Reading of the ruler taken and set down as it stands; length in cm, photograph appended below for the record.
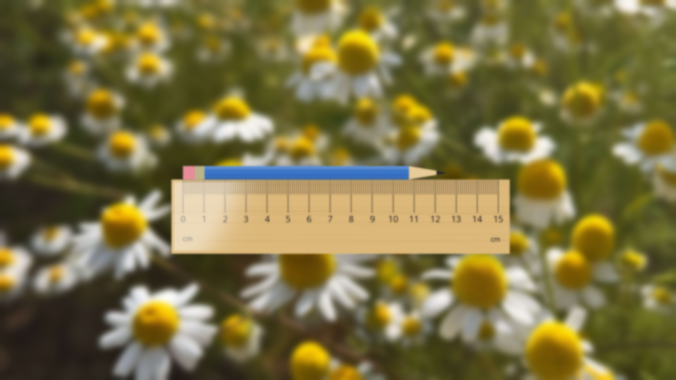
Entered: 12.5 cm
